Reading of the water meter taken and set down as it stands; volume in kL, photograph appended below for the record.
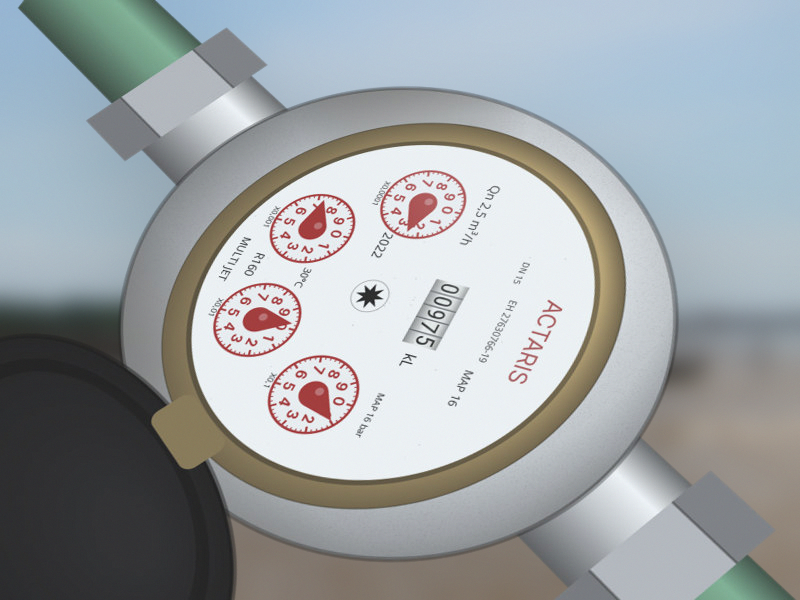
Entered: 975.0972 kL
